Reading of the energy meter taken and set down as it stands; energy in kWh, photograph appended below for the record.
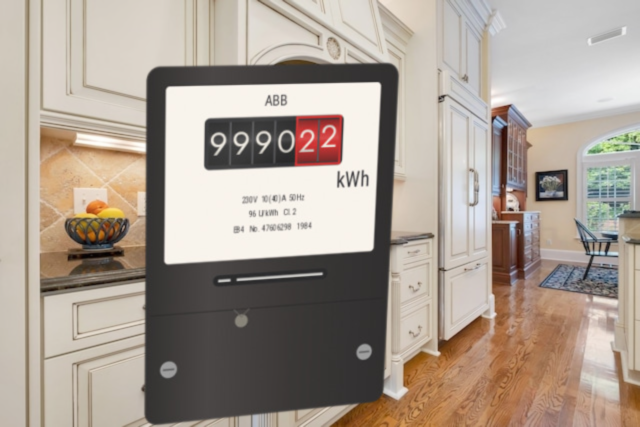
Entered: 9990.22 kWh
